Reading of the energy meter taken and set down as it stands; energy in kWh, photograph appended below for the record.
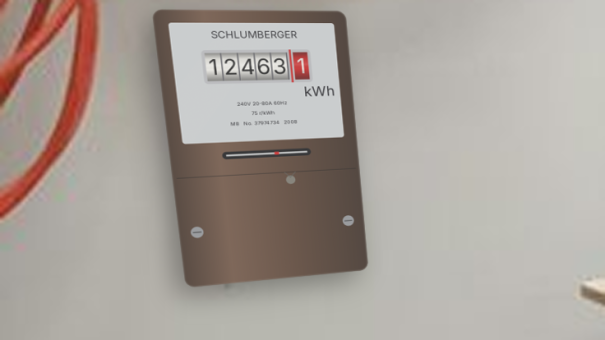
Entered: 12463.1 kWh
